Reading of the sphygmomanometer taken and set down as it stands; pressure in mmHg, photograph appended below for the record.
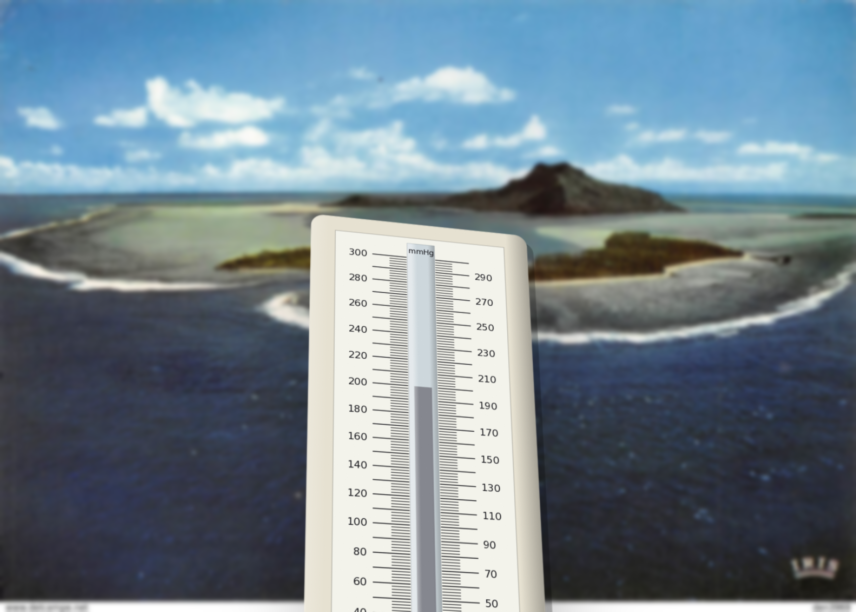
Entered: 200 mmHg
